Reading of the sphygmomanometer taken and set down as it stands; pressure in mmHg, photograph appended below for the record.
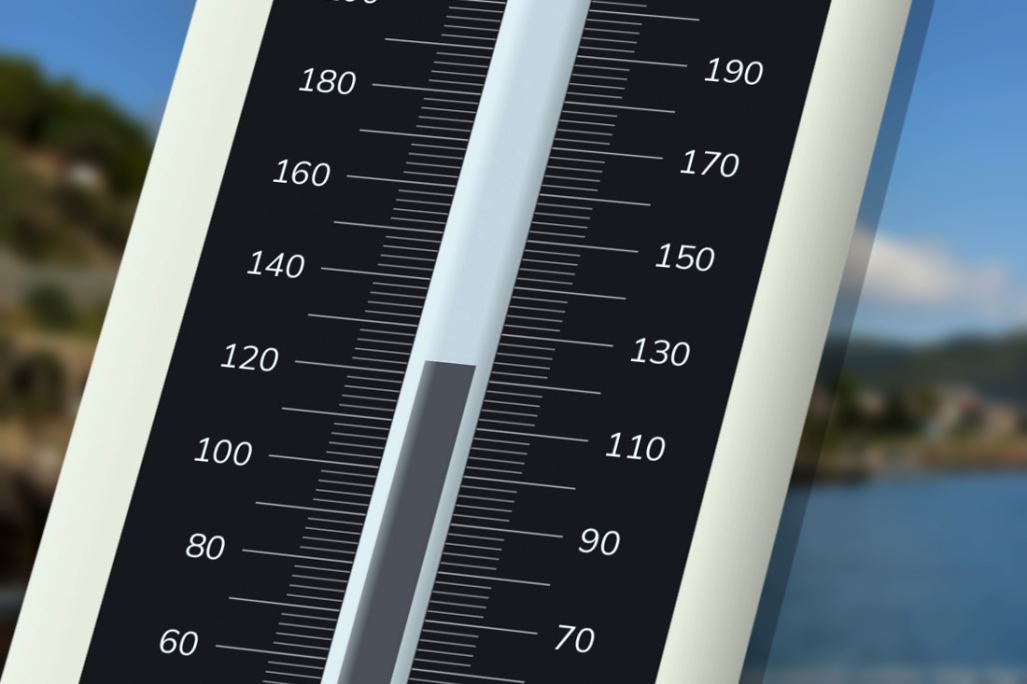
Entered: 123 mmHg
